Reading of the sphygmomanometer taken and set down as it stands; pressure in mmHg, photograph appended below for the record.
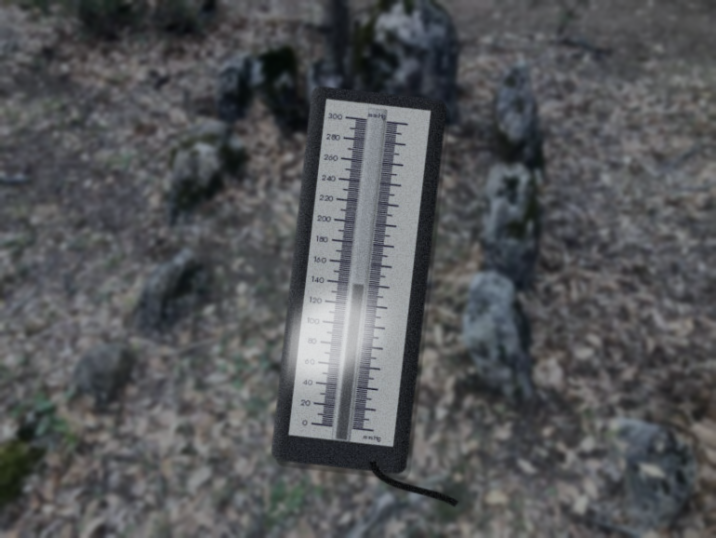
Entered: 140 mmHg
